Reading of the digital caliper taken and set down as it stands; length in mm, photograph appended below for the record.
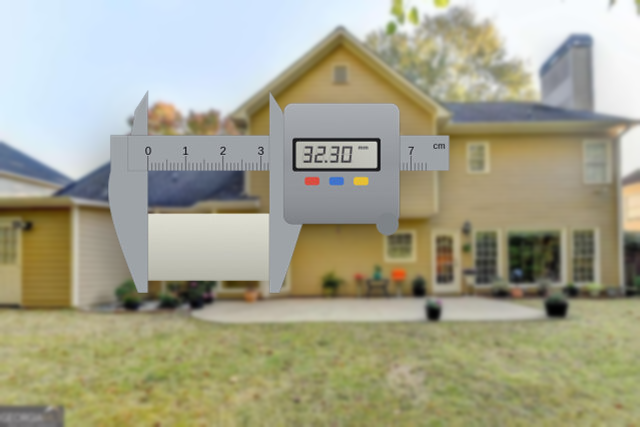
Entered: 32.30 mm
